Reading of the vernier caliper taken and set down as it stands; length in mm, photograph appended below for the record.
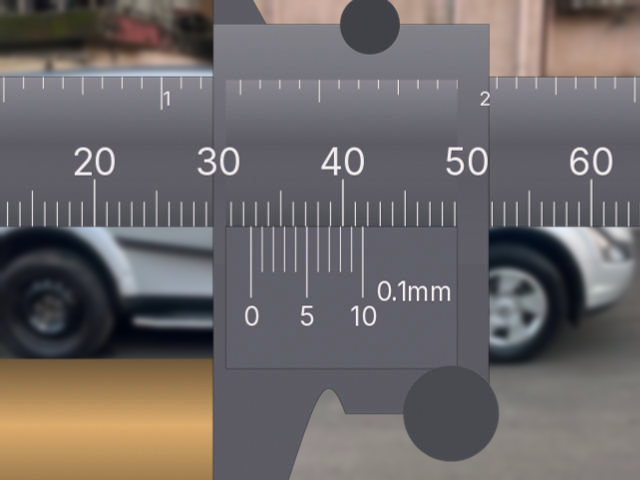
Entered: 32.6 mm
